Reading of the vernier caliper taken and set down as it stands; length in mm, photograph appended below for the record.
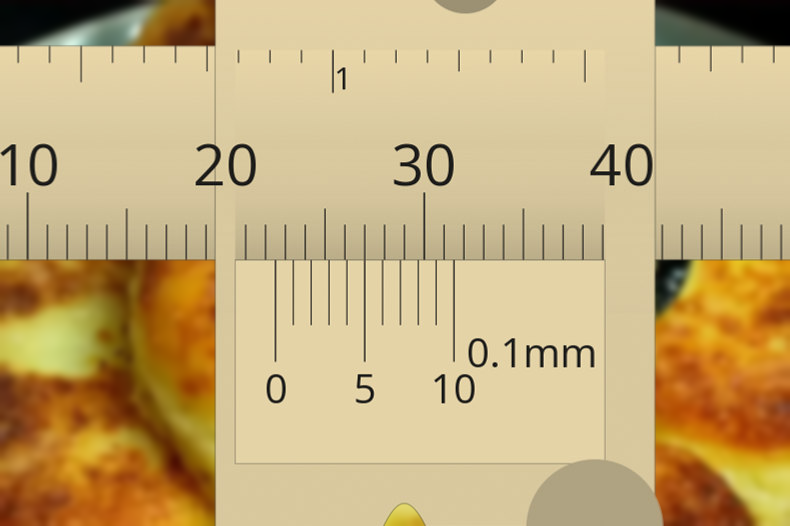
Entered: 22.5 mm
